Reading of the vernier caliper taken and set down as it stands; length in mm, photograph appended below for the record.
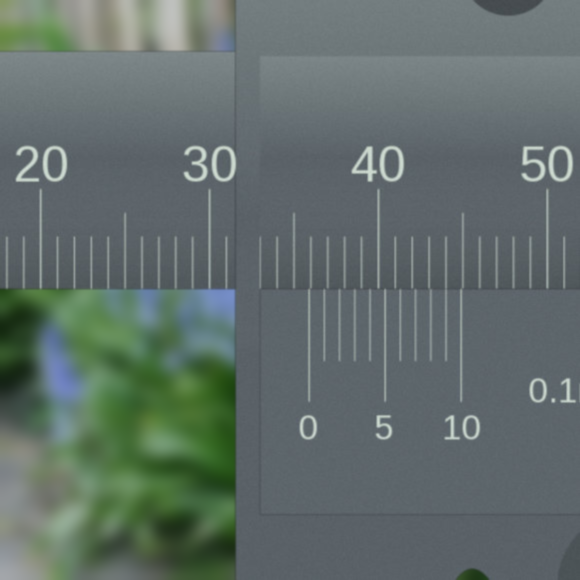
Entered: 35.9 mm
